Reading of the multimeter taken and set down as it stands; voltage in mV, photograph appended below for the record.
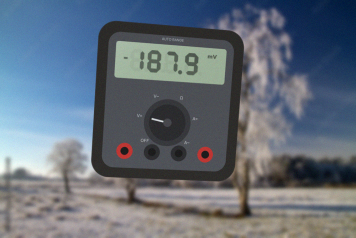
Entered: -187.9 mV
